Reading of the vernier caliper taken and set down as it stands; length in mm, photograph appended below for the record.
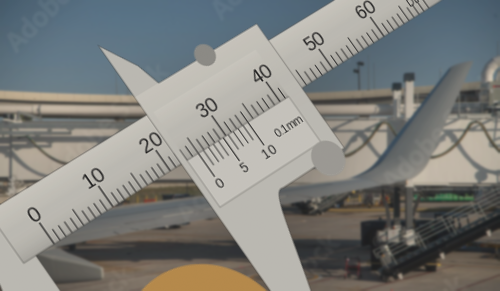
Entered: 25.0 mm
